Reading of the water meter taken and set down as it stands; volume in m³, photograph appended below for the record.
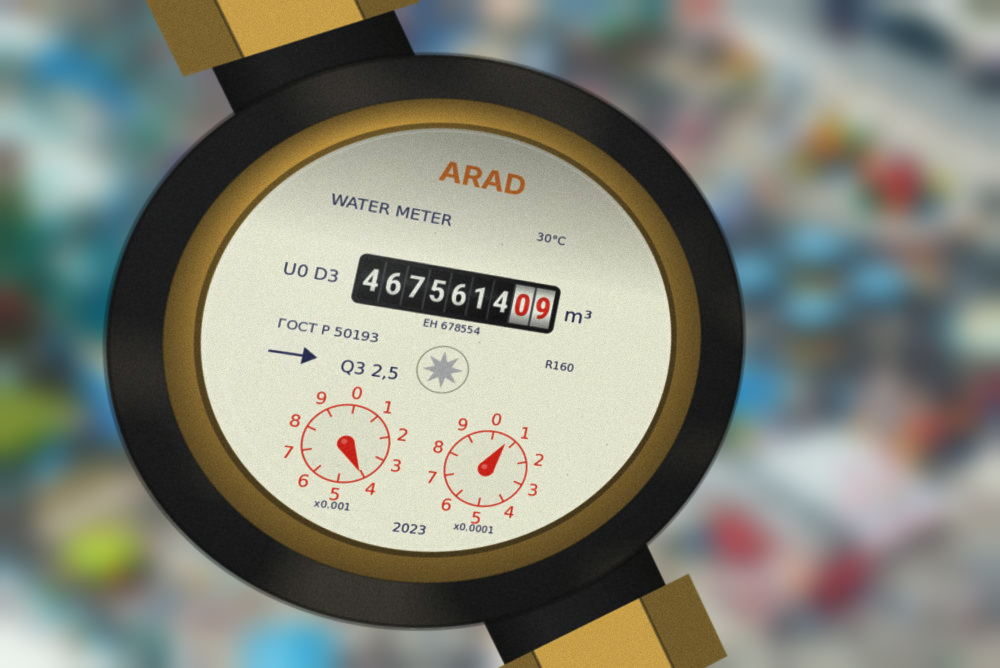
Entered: 4675614.0940 m³
